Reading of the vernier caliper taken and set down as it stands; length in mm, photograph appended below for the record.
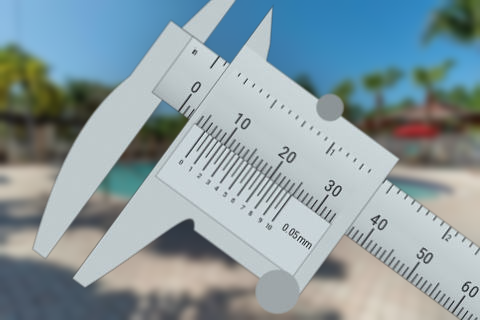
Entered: 5.8 mm
